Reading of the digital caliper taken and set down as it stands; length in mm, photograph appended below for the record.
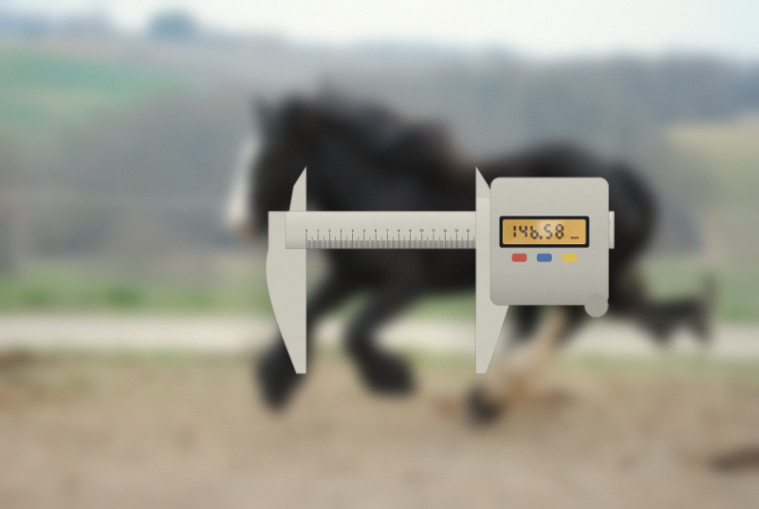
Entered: 146.58 mm
